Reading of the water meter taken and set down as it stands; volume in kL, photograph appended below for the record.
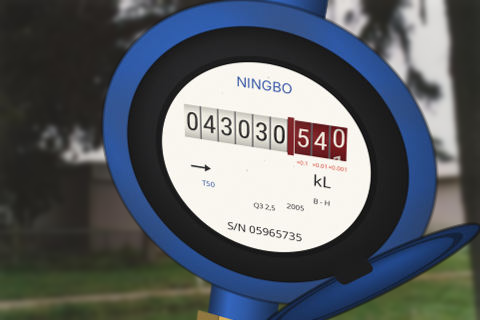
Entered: 43030.540 kL
